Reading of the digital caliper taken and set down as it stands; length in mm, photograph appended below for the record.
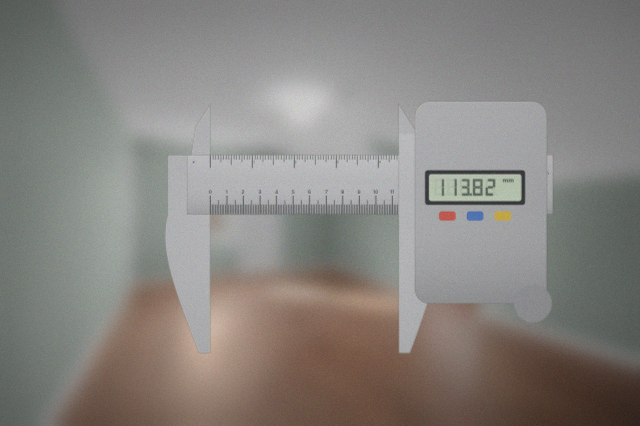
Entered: 113.82 mm
